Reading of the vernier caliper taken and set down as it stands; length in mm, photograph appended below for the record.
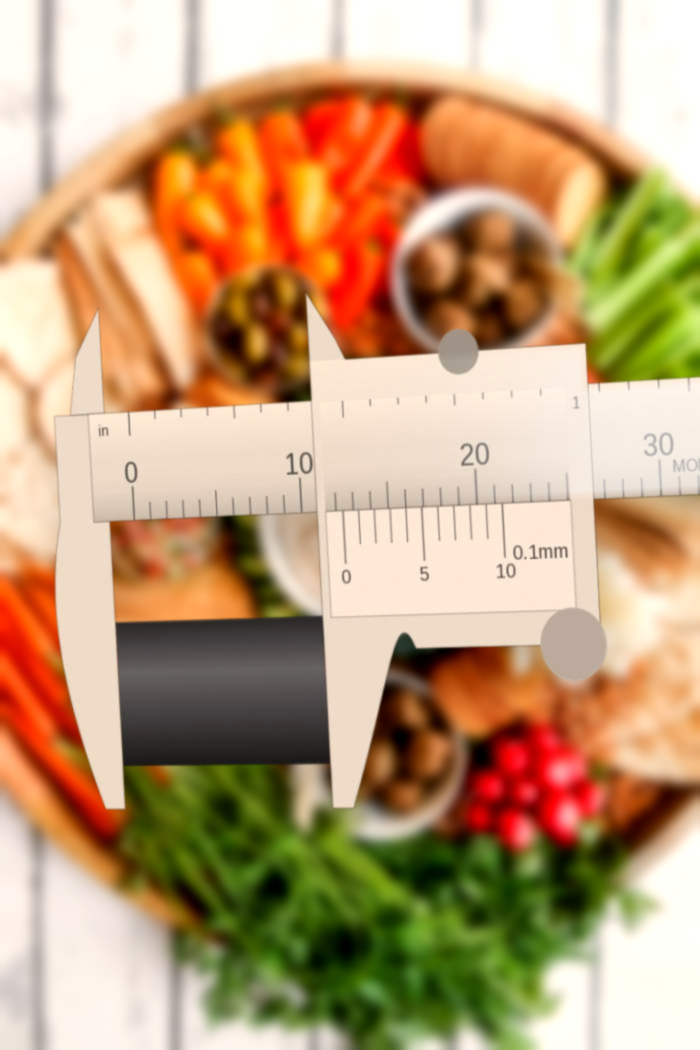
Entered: 12.4 mm
